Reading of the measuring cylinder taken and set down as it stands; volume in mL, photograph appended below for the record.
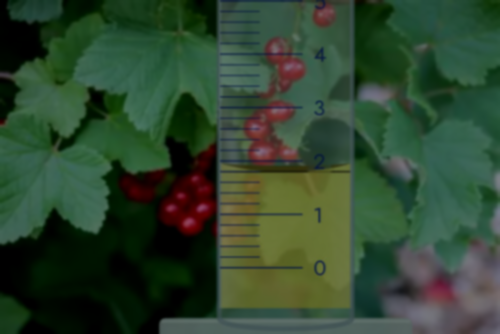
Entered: 1.8 mL
